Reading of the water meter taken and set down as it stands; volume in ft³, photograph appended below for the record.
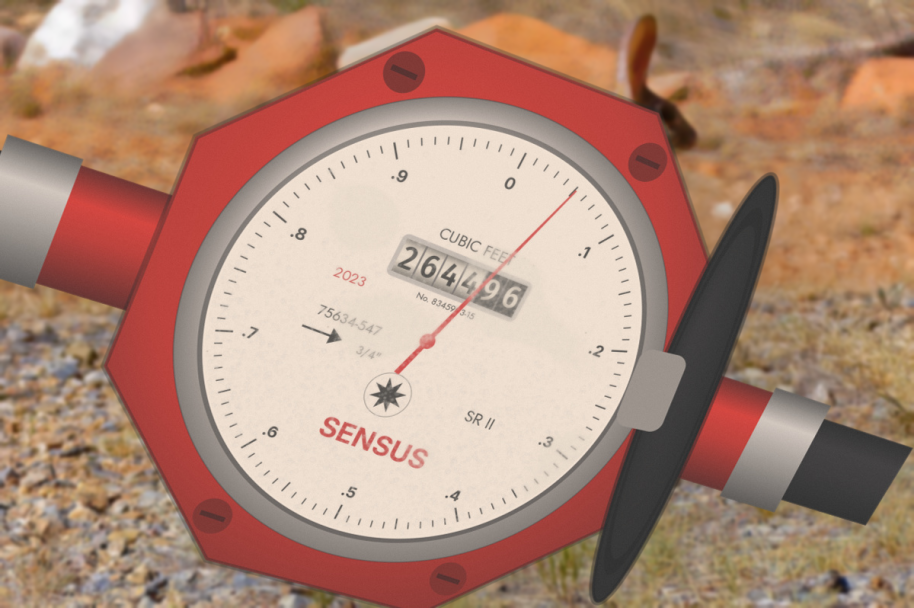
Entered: 264496.05 ft³
